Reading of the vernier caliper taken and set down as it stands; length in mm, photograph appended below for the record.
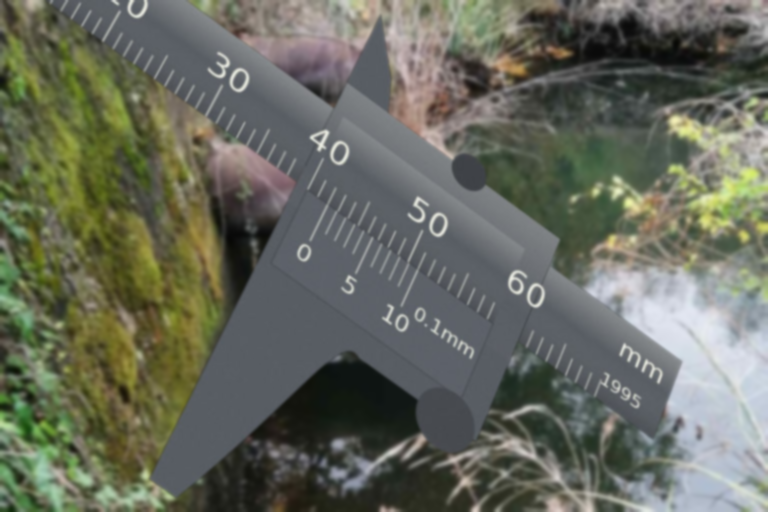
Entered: 42.0 mm
